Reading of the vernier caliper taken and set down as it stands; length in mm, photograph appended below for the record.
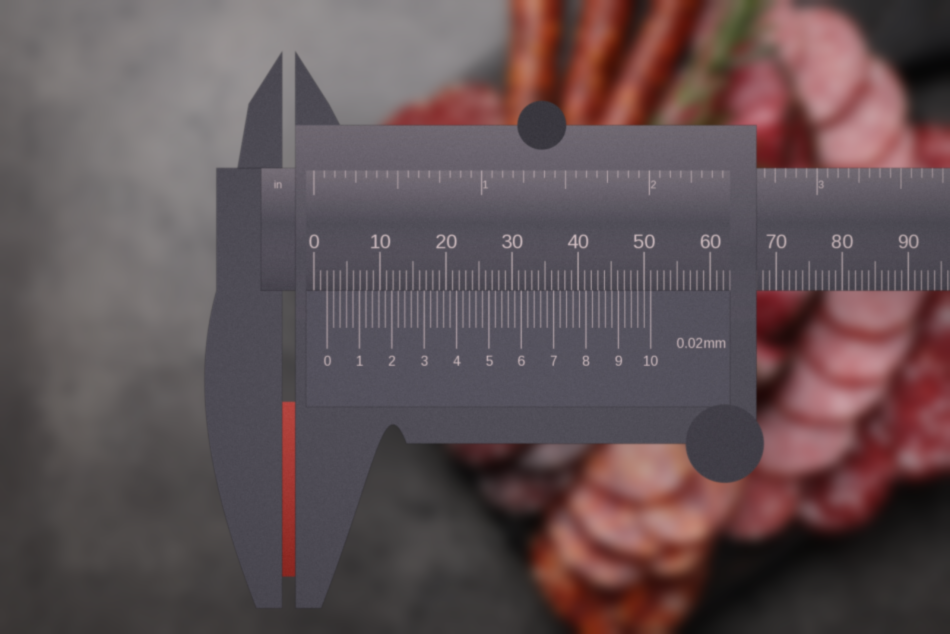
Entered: 2.0 mm
